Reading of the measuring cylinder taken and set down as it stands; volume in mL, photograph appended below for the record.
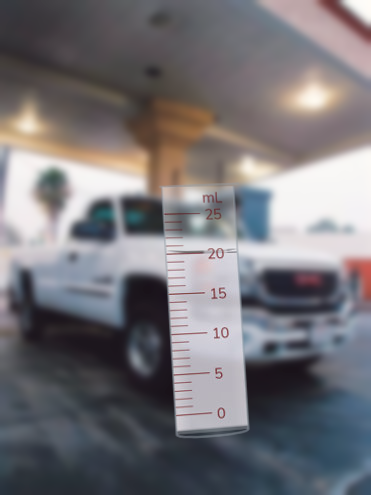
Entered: 20 mL
